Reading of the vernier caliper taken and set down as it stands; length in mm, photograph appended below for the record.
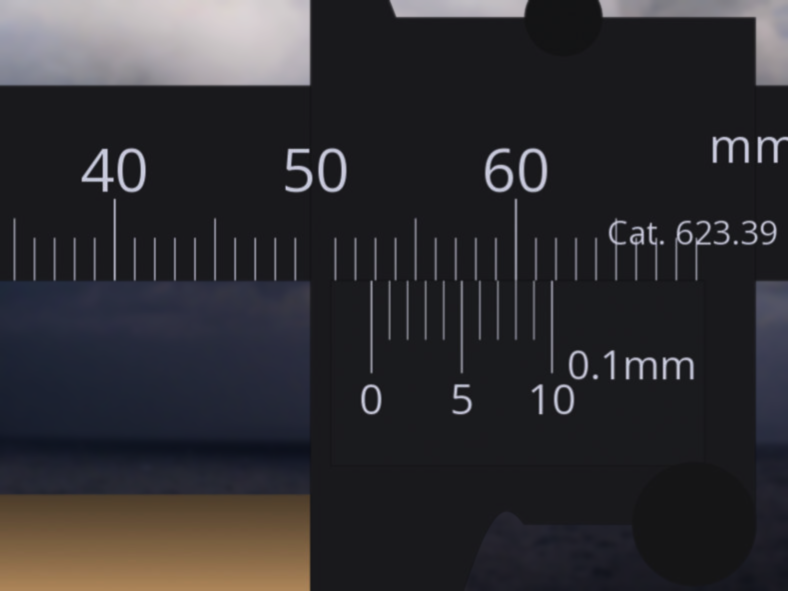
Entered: 52.8 mm
